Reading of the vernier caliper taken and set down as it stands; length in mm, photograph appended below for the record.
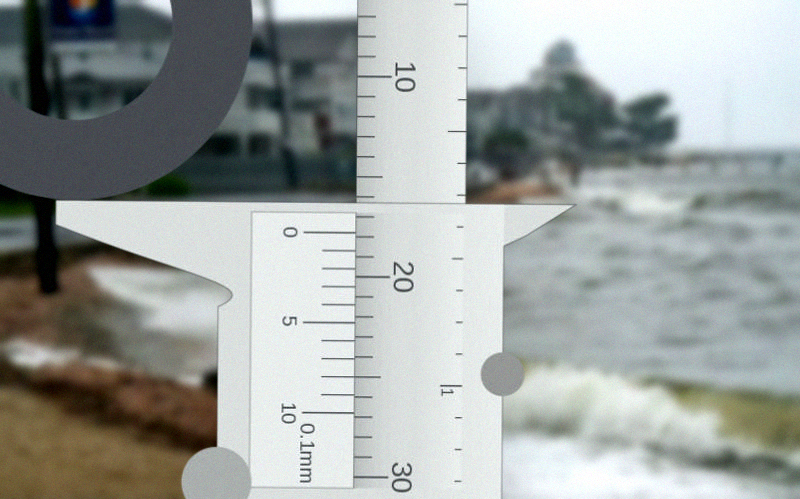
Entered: 17.8 mm
